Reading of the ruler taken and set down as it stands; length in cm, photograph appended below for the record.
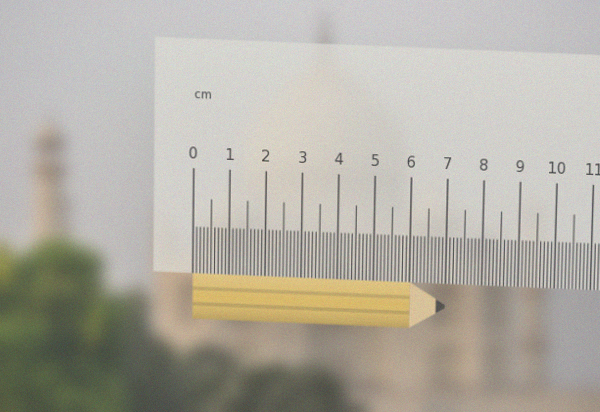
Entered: 7 cm
